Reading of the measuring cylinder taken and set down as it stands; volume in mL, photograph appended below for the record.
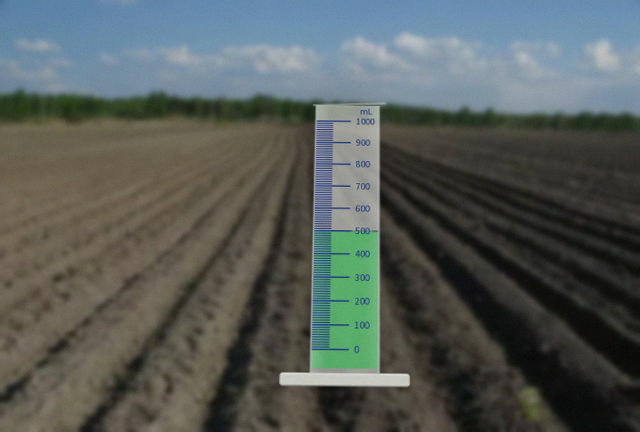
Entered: 500 mL
